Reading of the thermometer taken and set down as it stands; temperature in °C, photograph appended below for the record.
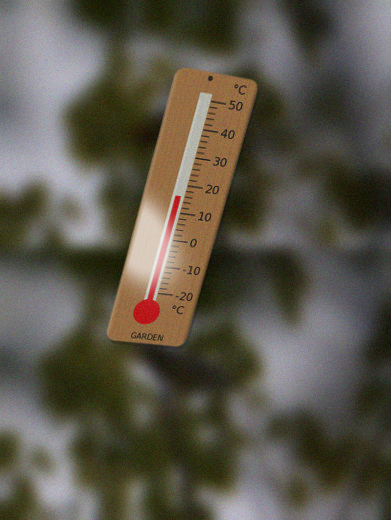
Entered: 16 °C
